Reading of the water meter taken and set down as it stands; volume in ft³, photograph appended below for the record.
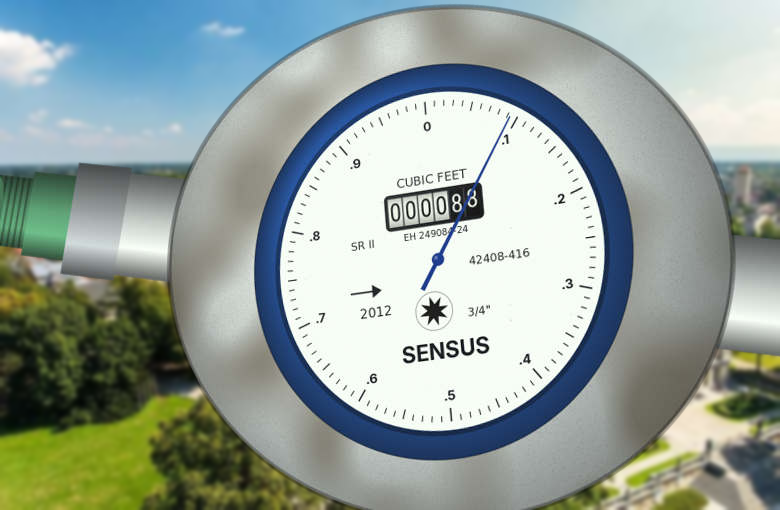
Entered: 88.09 ft³
